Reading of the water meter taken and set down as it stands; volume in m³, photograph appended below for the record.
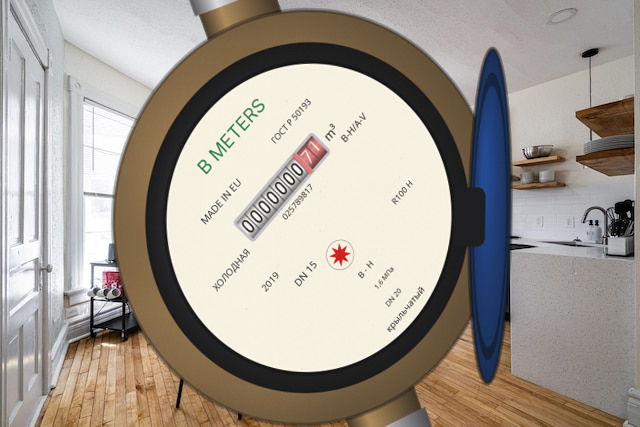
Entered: 0.71 m³
